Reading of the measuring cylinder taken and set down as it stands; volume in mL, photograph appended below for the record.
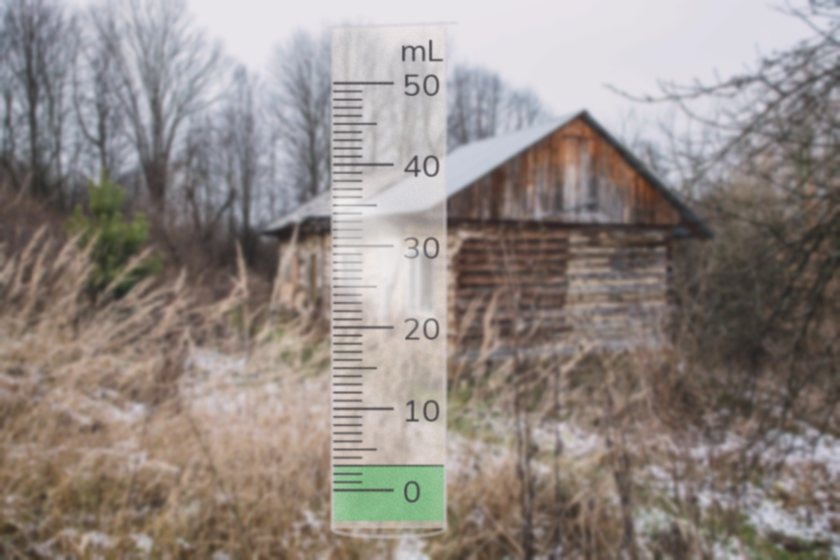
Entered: 3 mL
